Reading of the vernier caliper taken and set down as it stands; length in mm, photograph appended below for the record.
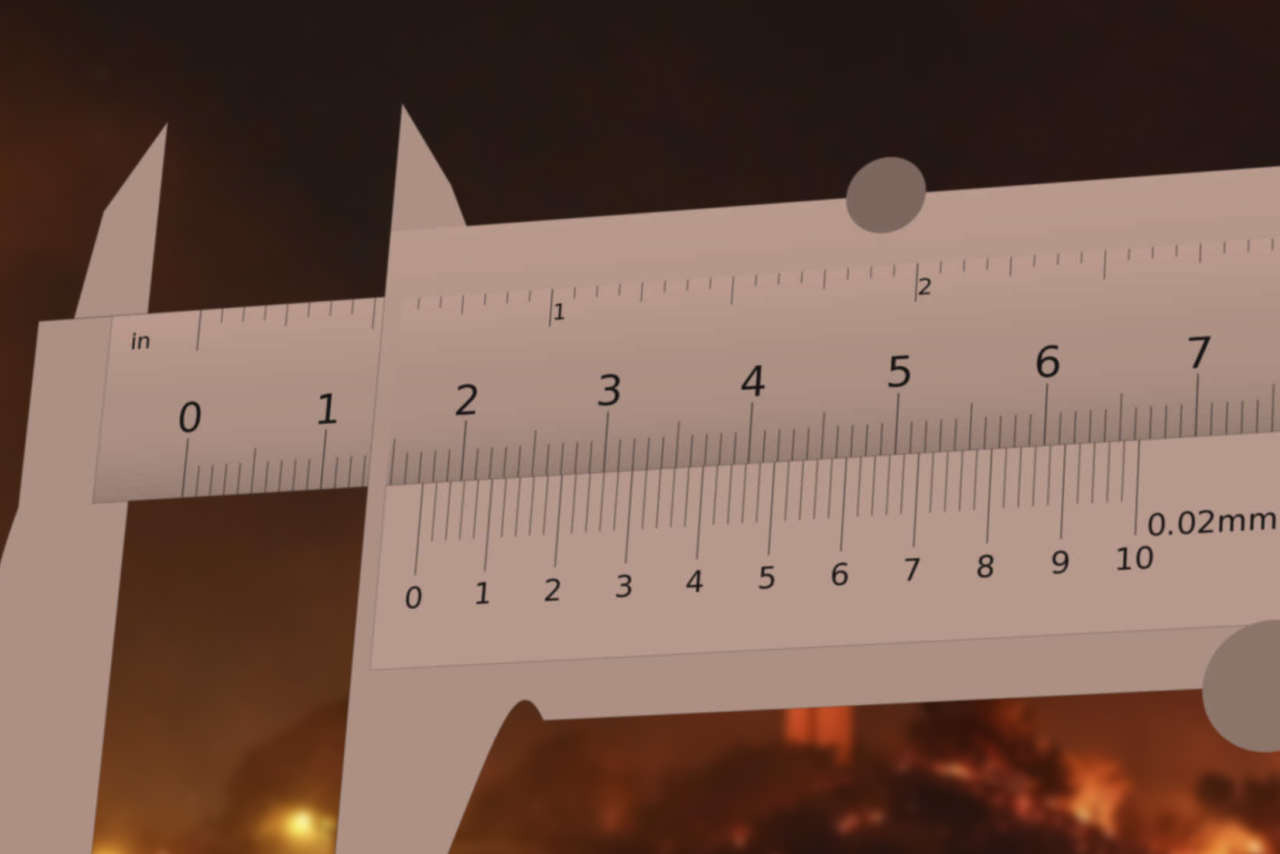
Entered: 17.3 mm
